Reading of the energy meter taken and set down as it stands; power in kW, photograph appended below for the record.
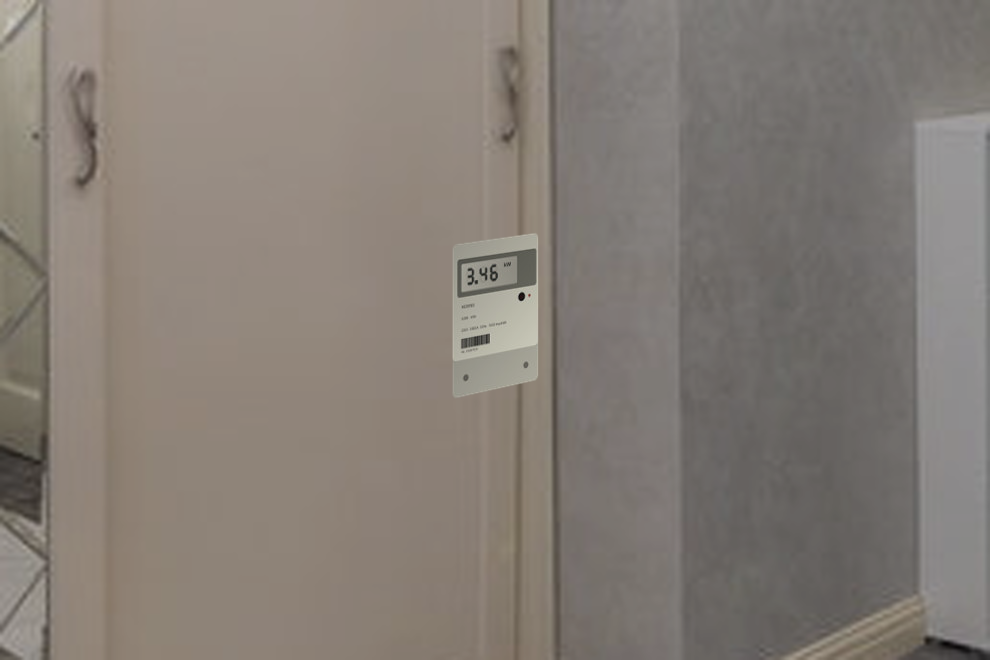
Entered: 3.46 kW
